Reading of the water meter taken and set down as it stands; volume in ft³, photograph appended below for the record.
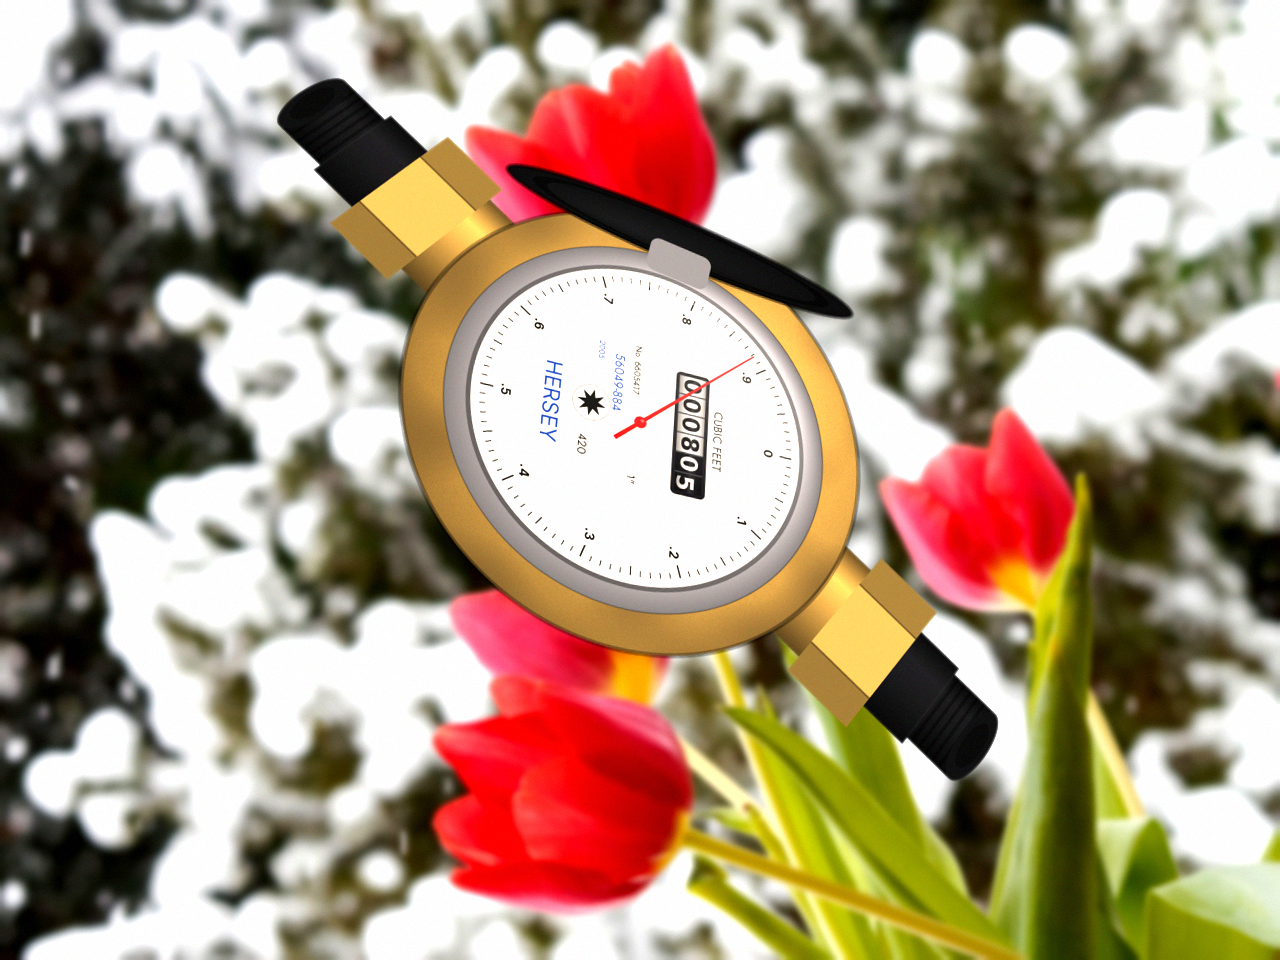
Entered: 804.88 ft³
